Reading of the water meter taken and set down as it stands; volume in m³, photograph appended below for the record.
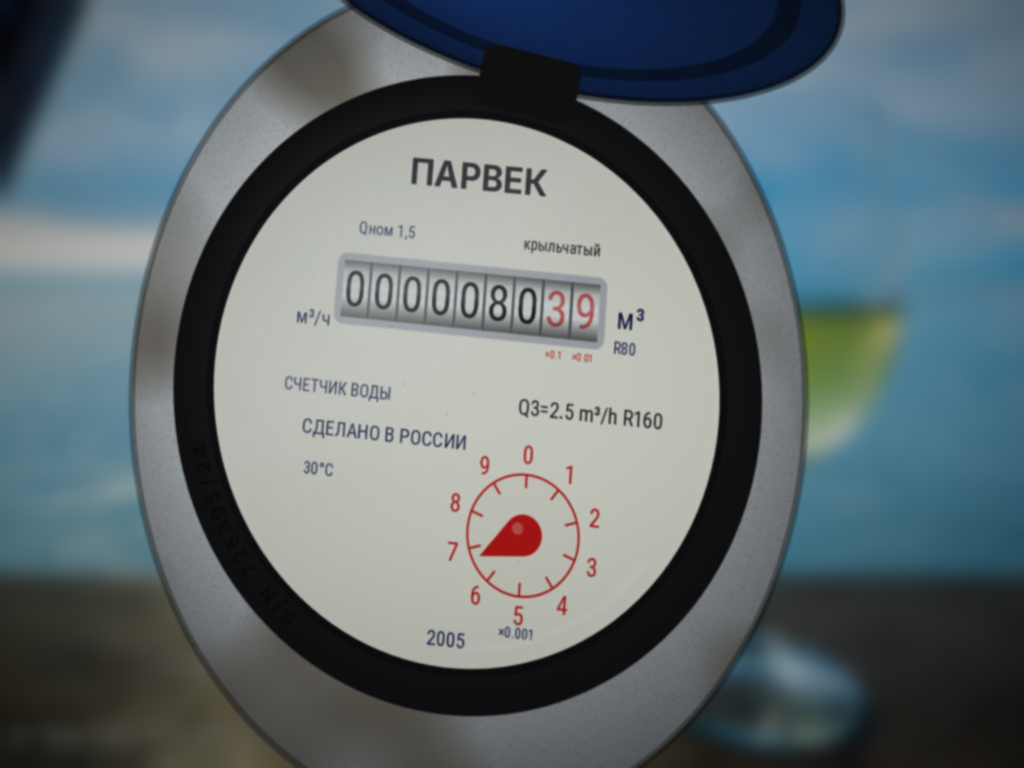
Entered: 80.396 m³
